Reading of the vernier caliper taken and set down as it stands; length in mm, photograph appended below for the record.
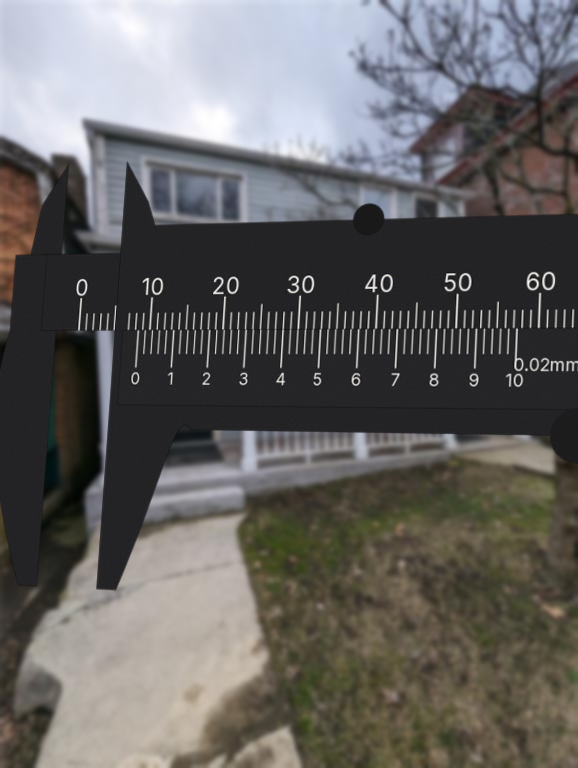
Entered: 8.4 mm
